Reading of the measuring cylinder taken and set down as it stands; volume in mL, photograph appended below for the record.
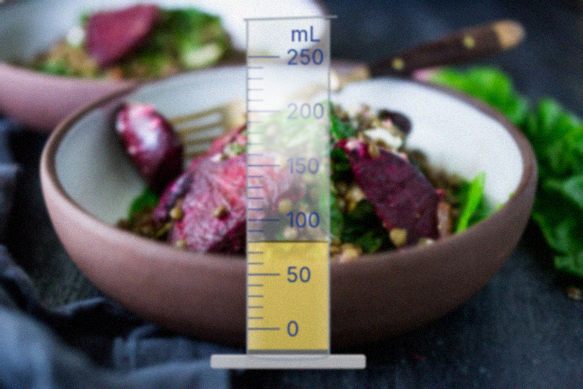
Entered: 80 mL
